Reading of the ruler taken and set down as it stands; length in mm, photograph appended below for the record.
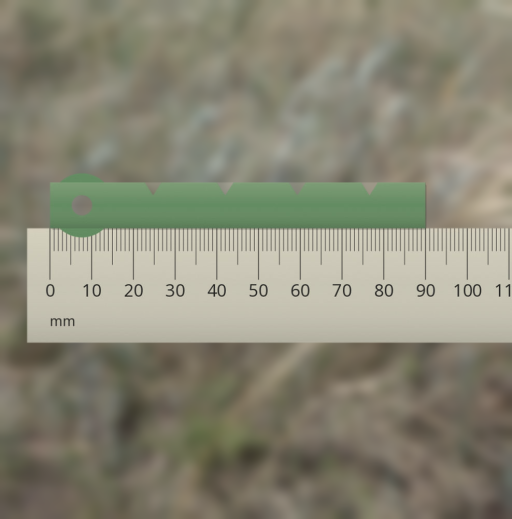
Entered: 90 mm
